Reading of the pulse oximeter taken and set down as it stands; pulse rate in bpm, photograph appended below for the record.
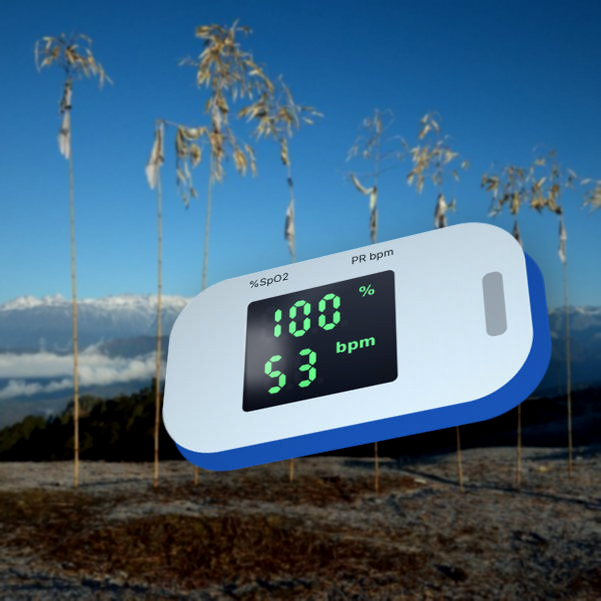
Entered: 53 bpm
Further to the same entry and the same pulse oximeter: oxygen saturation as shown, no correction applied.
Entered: 100 %
